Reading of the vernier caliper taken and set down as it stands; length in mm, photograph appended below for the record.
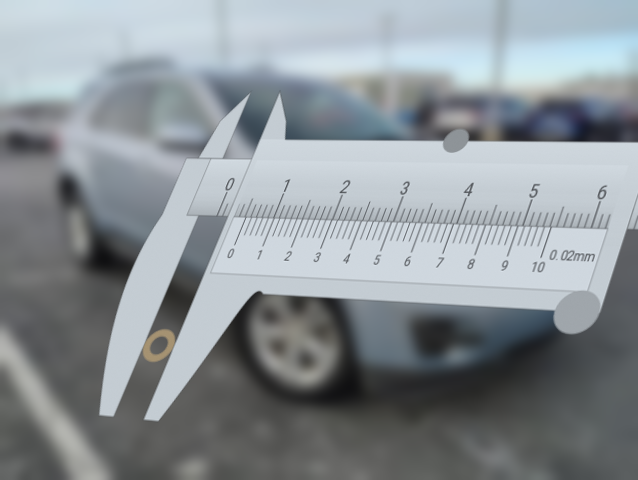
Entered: 5.2 mm
